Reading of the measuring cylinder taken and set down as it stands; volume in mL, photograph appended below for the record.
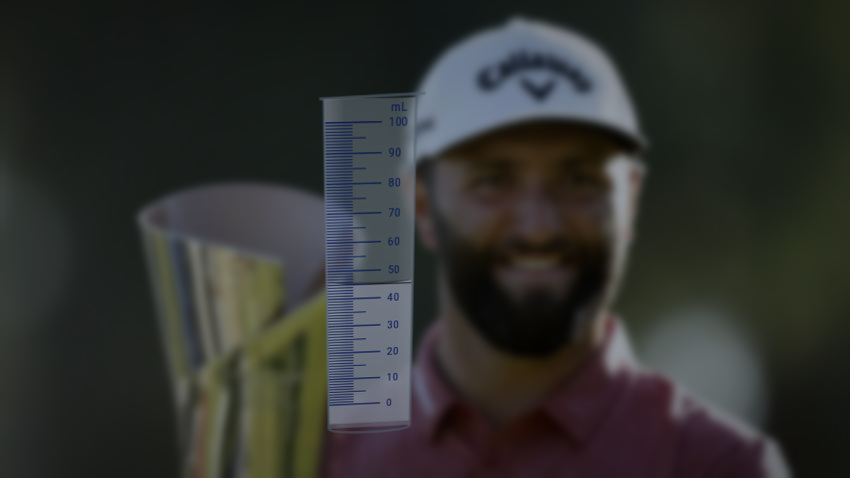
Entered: 45 mL
